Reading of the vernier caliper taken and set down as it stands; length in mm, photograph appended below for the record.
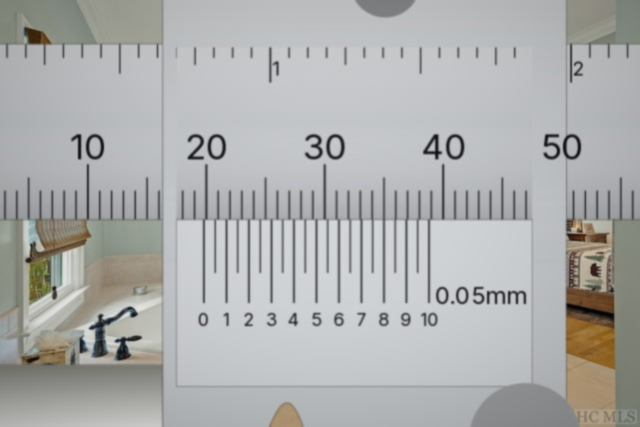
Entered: 19.8 mm
